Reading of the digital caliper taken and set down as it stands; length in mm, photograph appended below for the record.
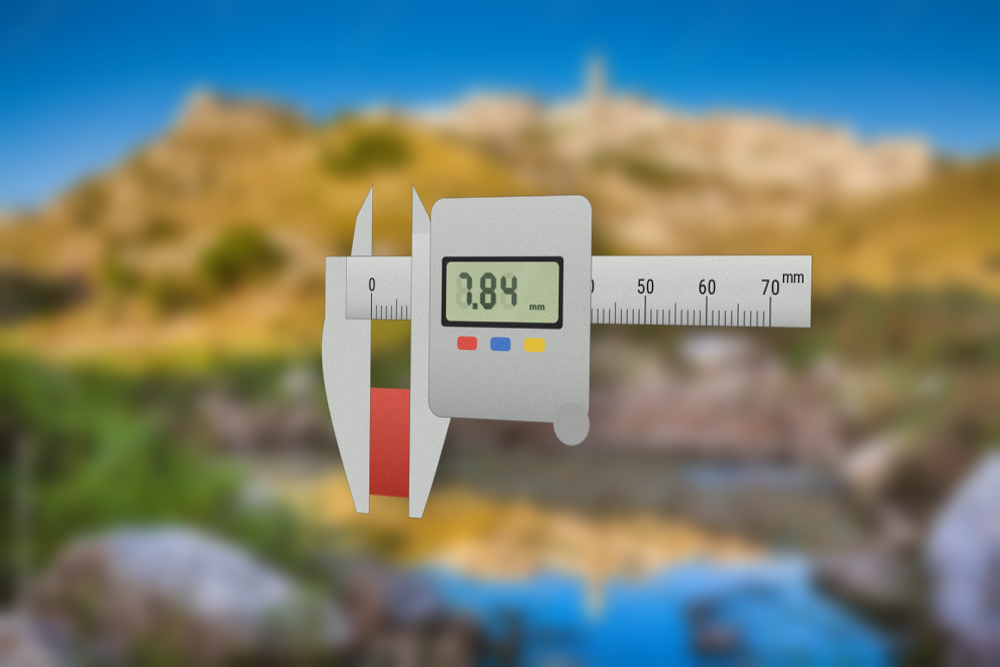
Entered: 7.84 mm
